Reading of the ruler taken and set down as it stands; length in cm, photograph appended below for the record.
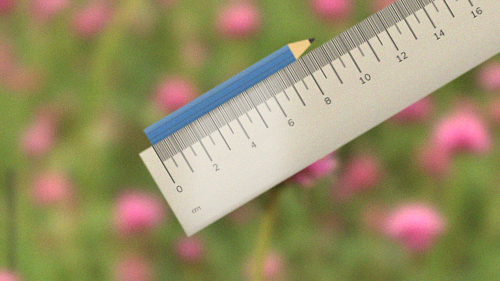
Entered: 9 cm
